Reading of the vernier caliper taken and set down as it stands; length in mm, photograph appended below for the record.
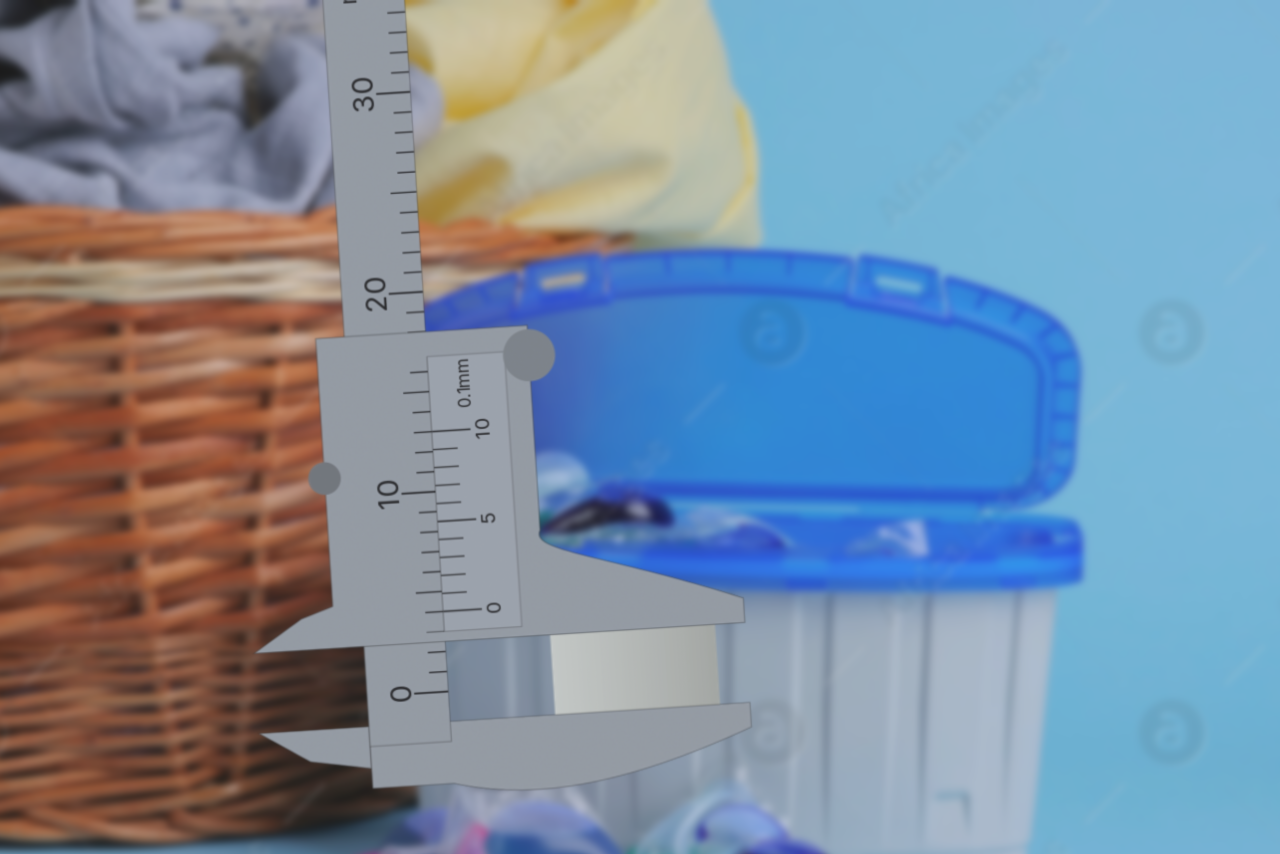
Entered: 4.0 mm
